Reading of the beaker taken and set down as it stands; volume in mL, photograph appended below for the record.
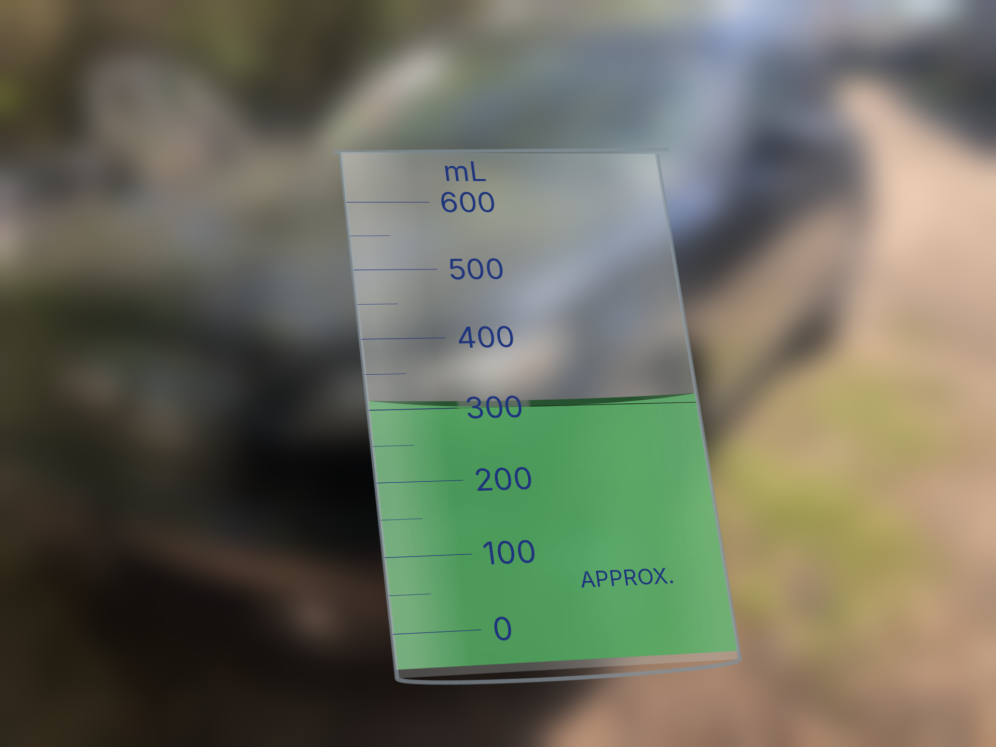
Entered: 300 mL
